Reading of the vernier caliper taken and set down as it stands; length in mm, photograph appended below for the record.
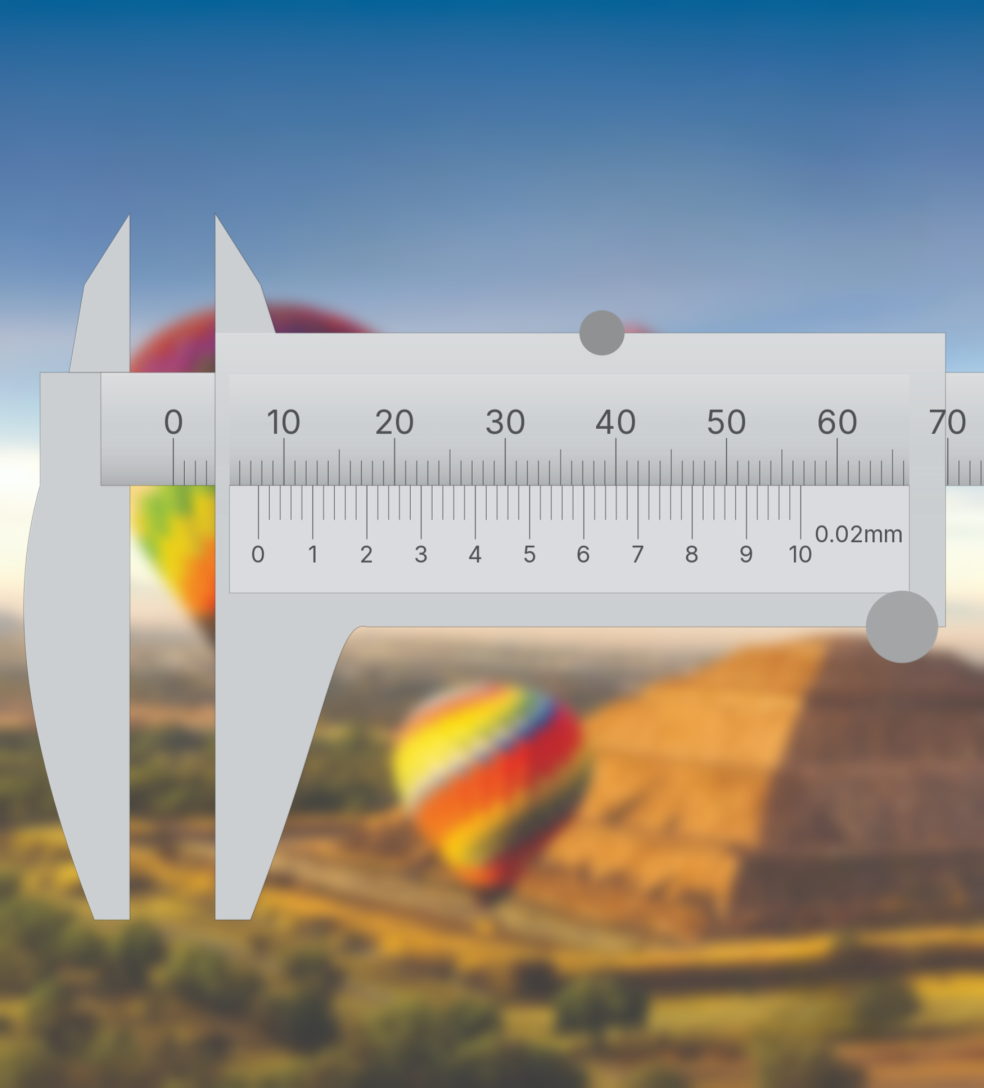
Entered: 7.7 mm
